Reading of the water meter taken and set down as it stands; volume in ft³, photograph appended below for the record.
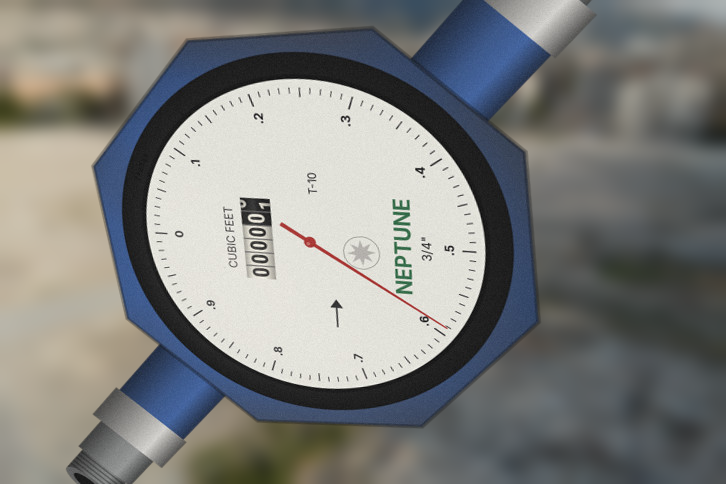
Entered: 0.59 ft³
